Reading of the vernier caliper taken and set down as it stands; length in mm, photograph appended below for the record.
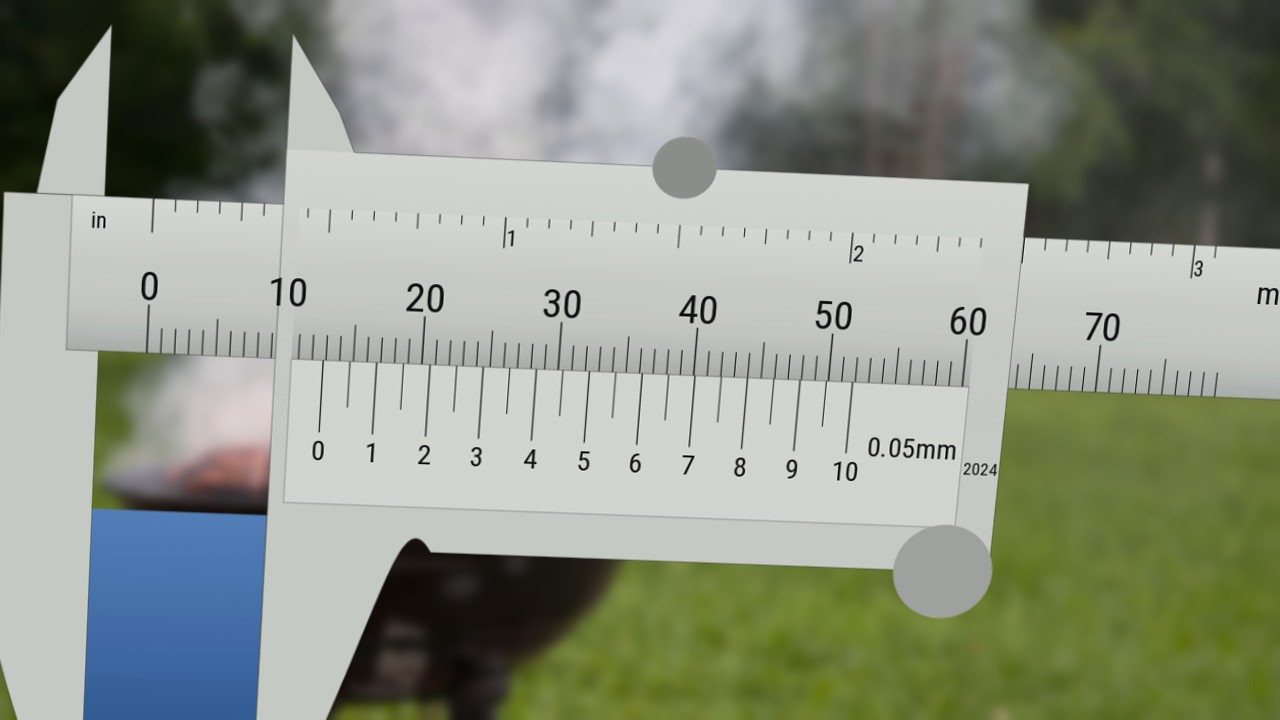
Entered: 12.8 mm
